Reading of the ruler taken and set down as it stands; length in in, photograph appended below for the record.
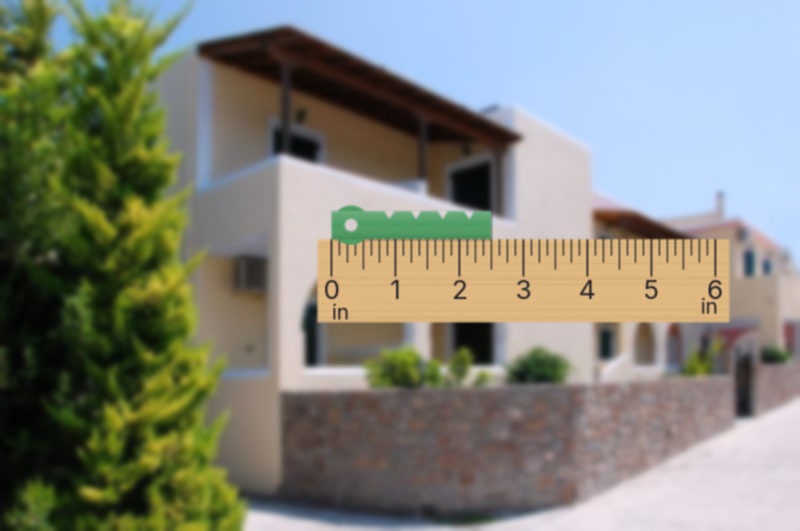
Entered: 2.5 in
